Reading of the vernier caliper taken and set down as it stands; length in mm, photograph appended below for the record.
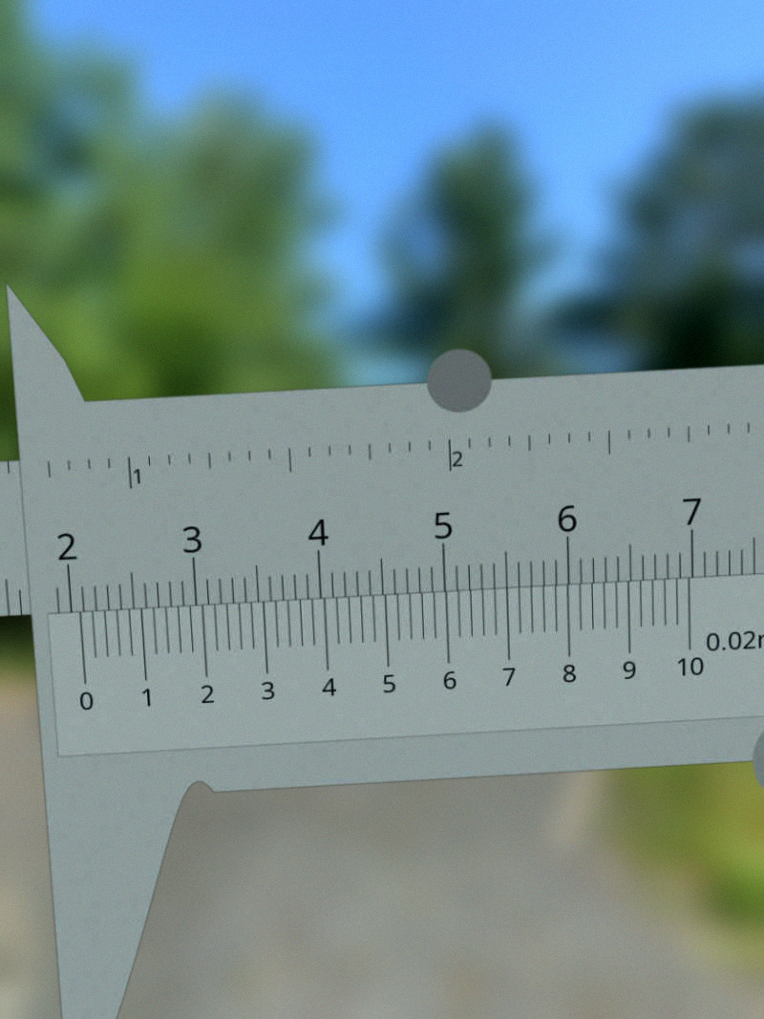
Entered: 20.7 mm
